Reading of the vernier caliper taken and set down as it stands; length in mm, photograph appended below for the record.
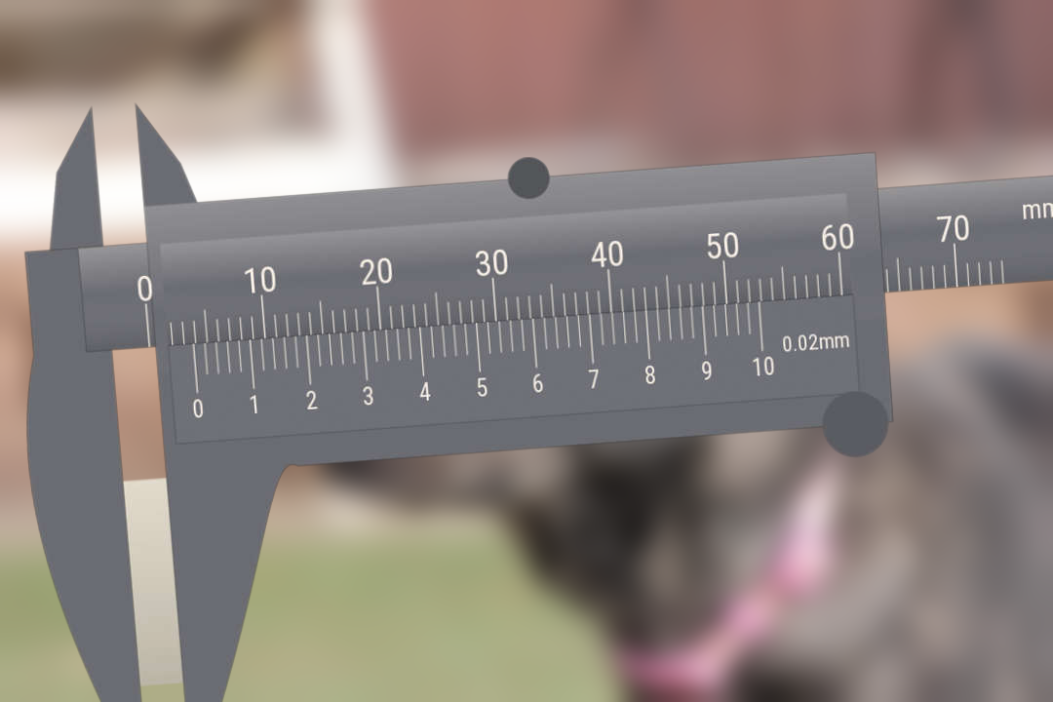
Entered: 3.8 mm
